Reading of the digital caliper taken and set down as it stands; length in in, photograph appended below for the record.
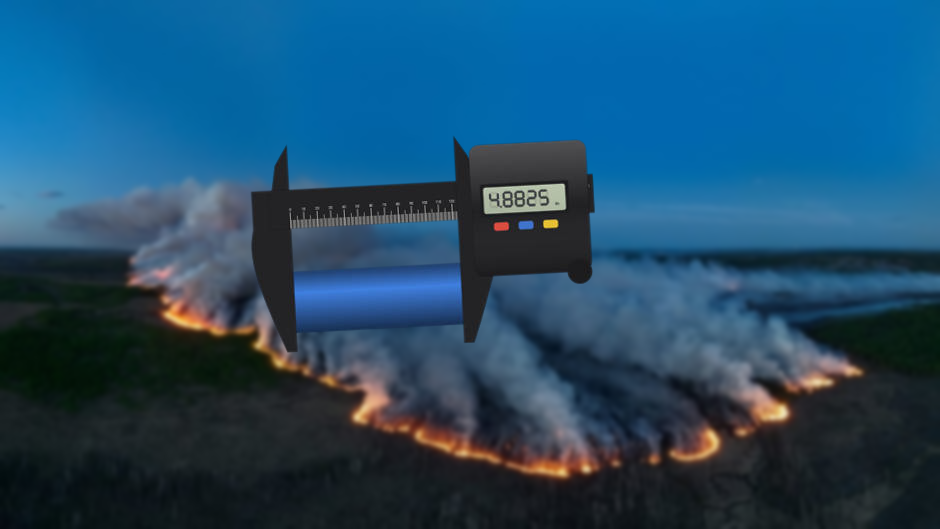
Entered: 4.8825 in
